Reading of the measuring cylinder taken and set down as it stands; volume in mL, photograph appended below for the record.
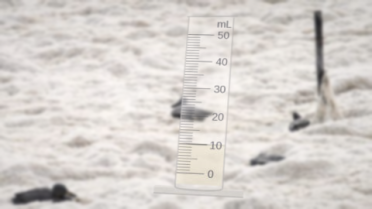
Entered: 10 mL
